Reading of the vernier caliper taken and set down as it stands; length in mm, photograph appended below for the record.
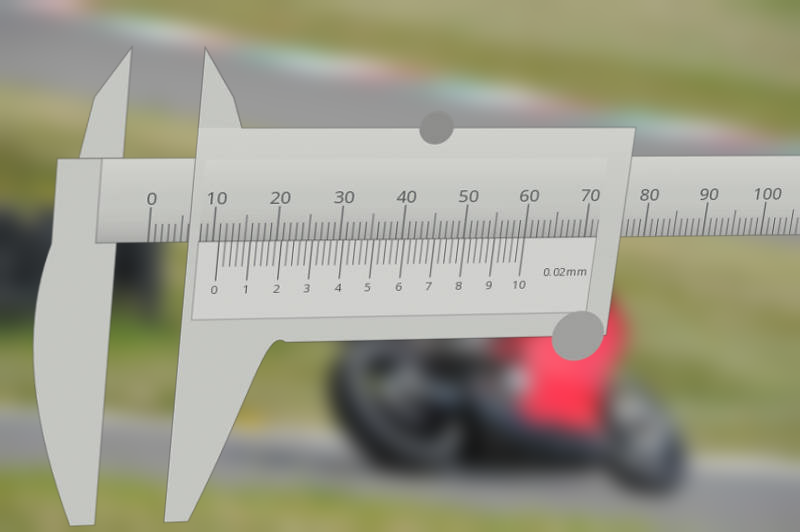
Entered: 11.0 mm
